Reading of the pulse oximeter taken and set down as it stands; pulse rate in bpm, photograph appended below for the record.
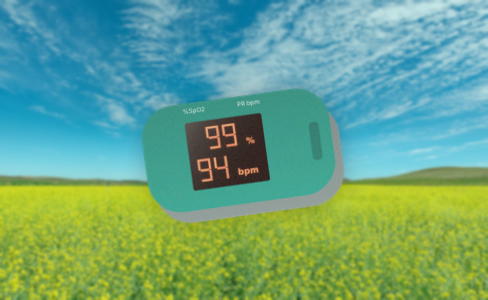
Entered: 94 bpm
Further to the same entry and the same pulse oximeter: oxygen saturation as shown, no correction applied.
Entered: 99 %
